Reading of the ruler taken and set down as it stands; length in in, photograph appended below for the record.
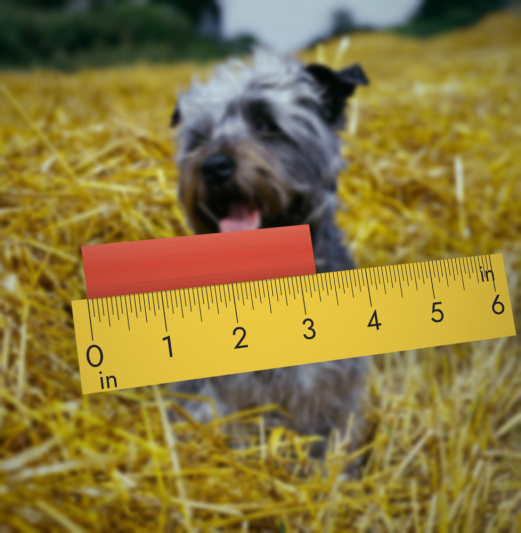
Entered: 3.25 in
